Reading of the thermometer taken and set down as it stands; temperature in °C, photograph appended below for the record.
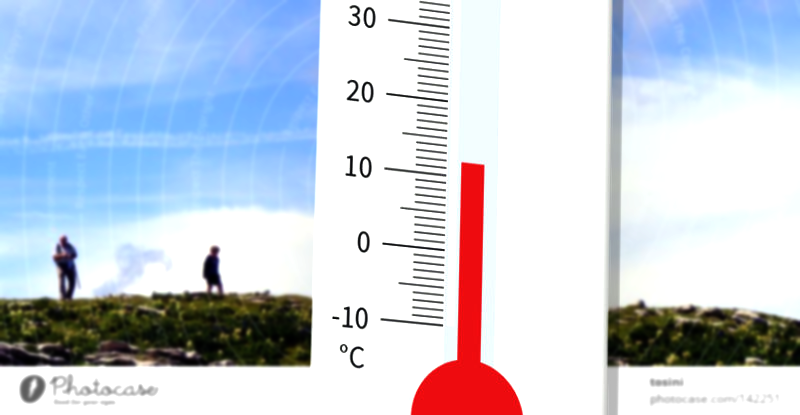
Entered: 12 °C
